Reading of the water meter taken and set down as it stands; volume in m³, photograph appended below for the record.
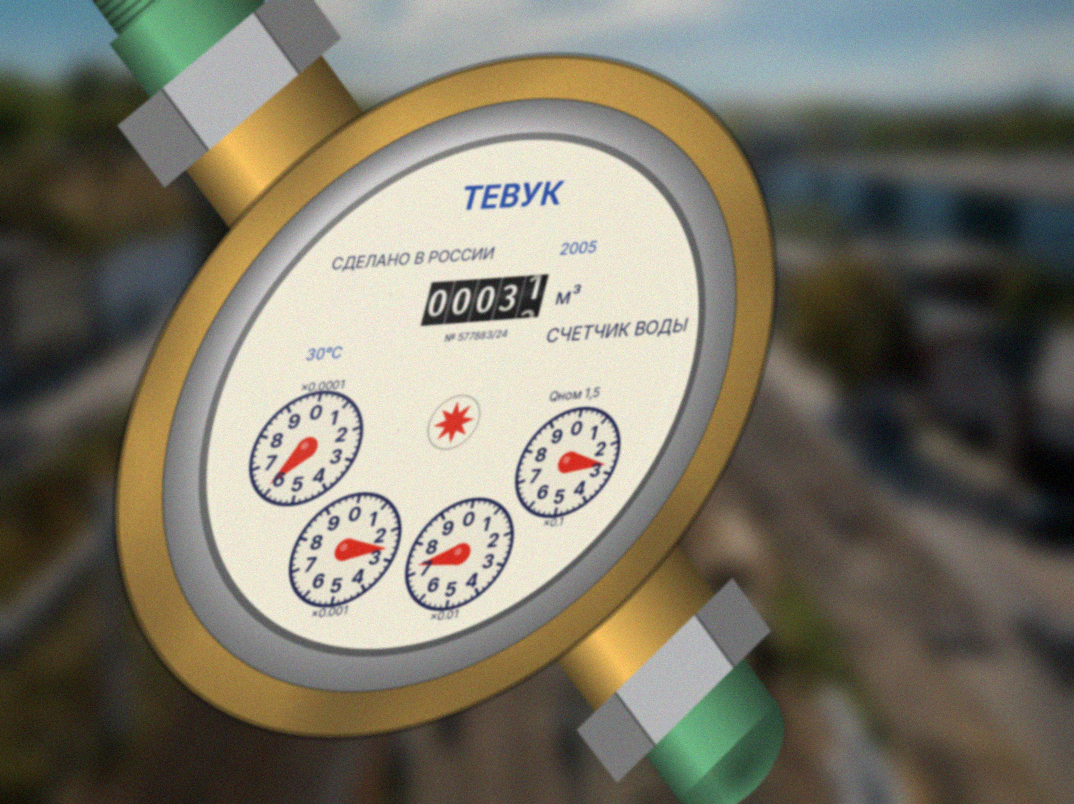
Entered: 31.2726 m³
